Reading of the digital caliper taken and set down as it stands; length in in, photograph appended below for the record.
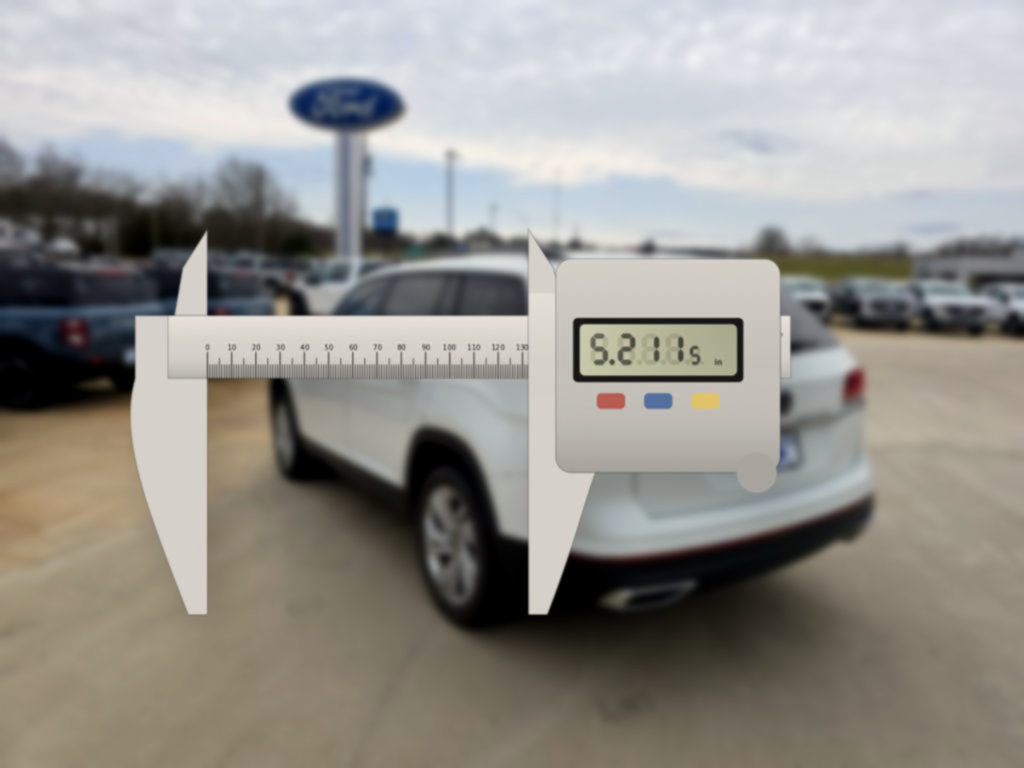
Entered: 5.2115 in
